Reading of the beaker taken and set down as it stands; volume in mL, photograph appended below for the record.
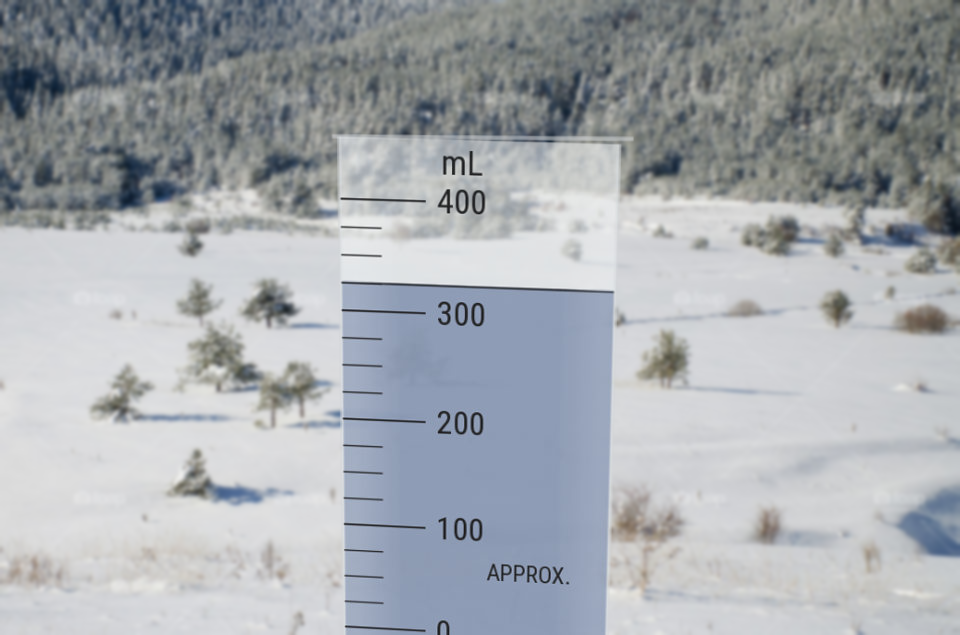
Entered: 325 mL
